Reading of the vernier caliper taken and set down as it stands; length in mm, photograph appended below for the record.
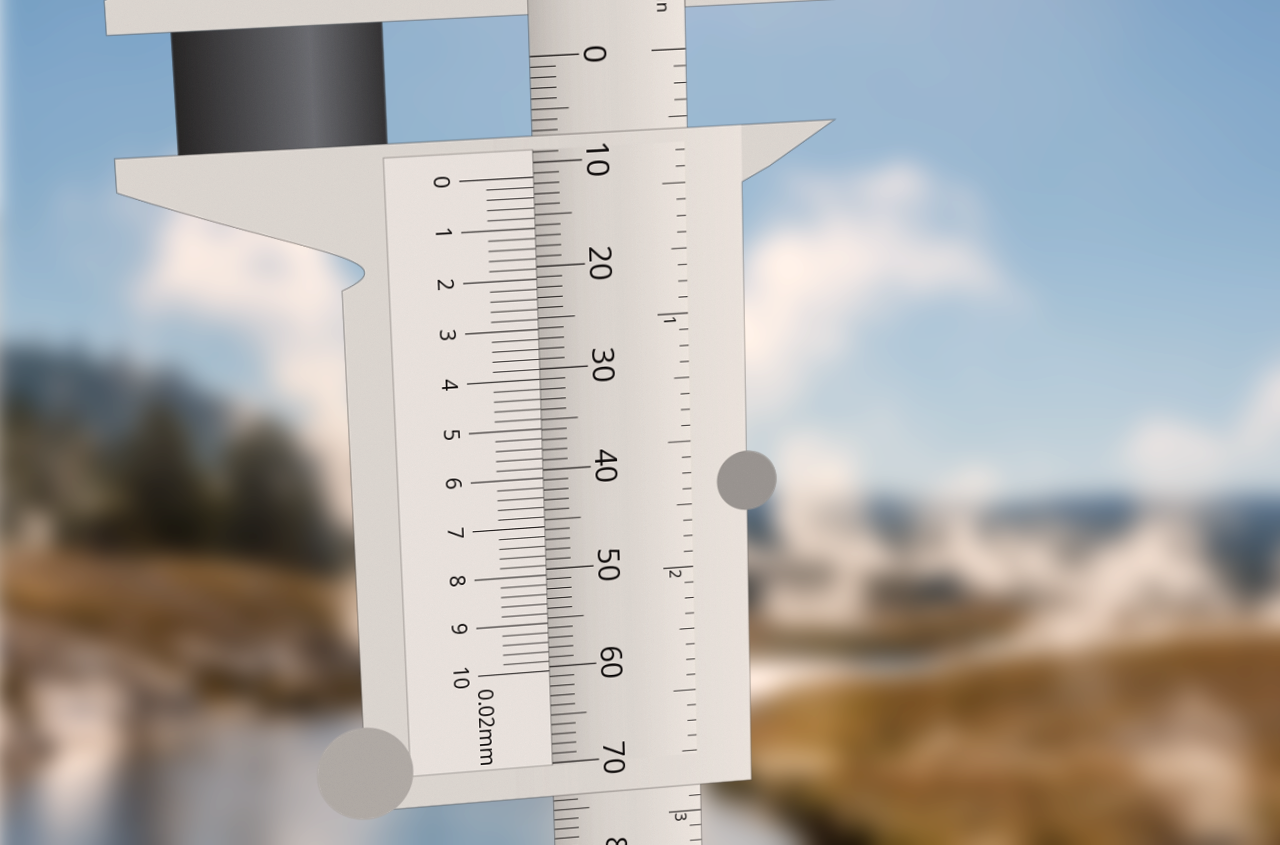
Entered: 11.4 mm
